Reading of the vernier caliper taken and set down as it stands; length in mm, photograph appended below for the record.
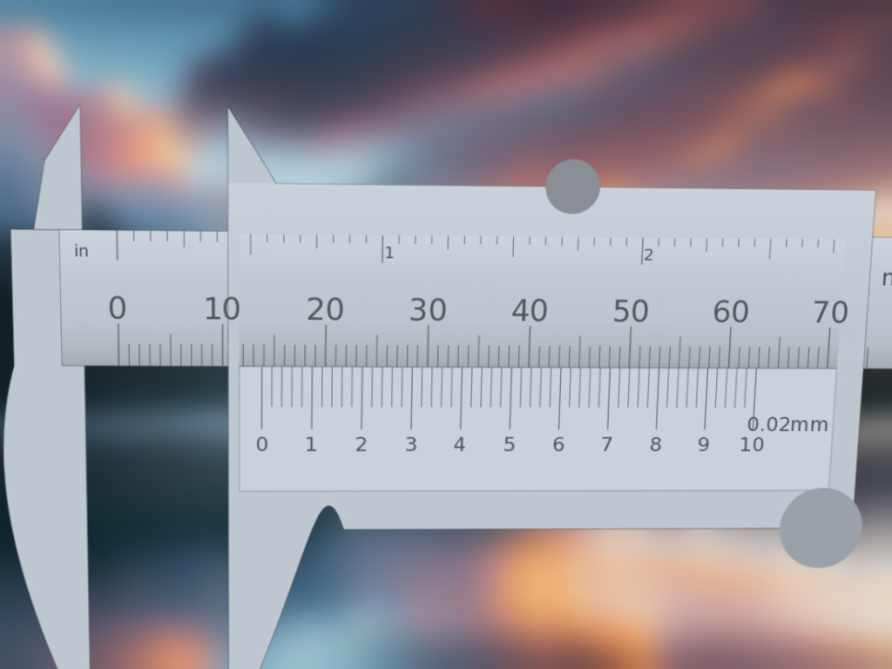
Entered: 13.8 mm
